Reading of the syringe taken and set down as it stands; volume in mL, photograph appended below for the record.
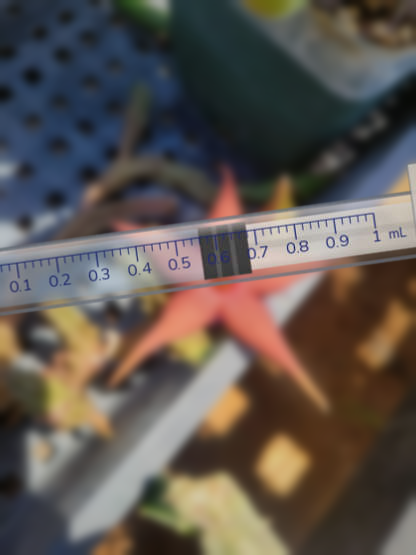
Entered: 0.56 mL
